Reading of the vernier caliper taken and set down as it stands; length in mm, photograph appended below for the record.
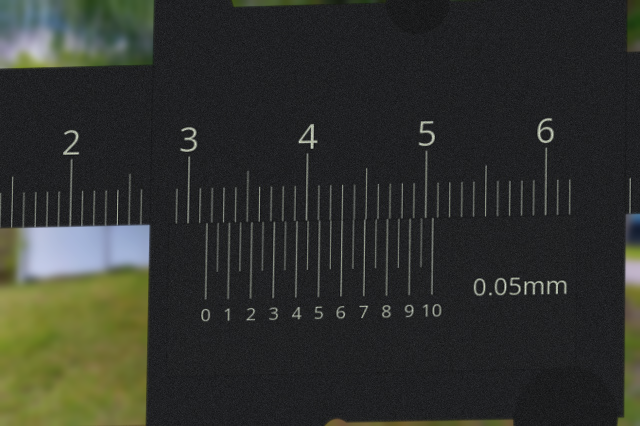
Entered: 31.6 mm
